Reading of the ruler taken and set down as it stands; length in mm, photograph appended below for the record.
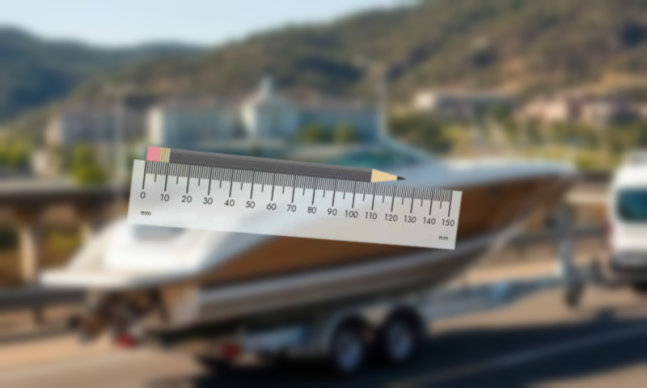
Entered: 125 mm
